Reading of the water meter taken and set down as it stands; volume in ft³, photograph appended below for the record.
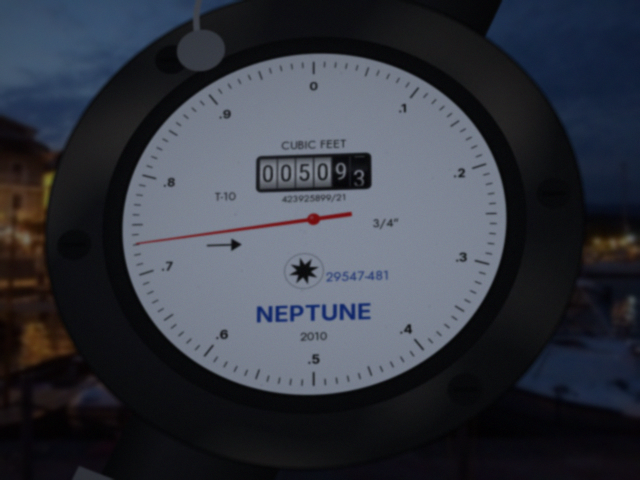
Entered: 5092.73 ft³
